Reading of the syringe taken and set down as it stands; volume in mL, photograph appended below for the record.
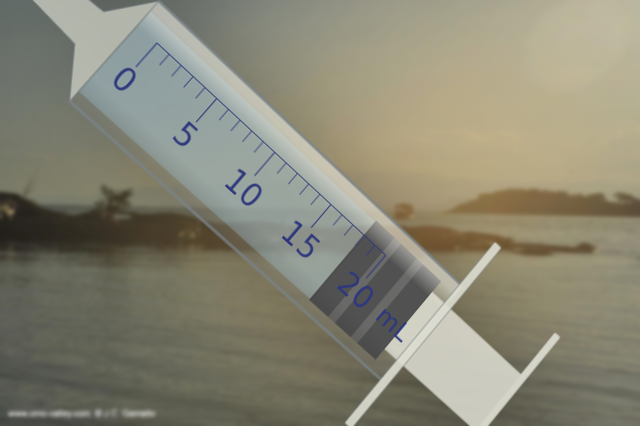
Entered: 18 mL
